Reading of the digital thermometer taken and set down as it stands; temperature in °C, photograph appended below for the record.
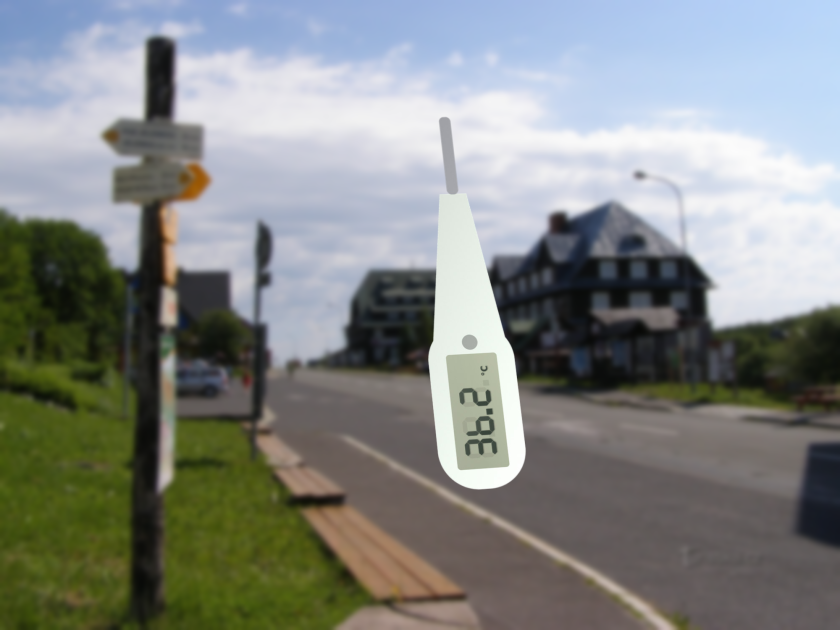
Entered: 36.2 °C
